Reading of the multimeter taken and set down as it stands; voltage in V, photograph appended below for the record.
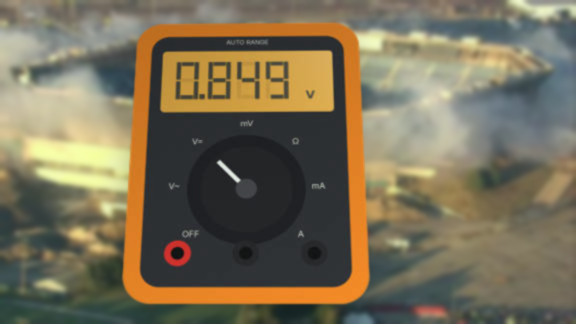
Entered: 0.849 V
